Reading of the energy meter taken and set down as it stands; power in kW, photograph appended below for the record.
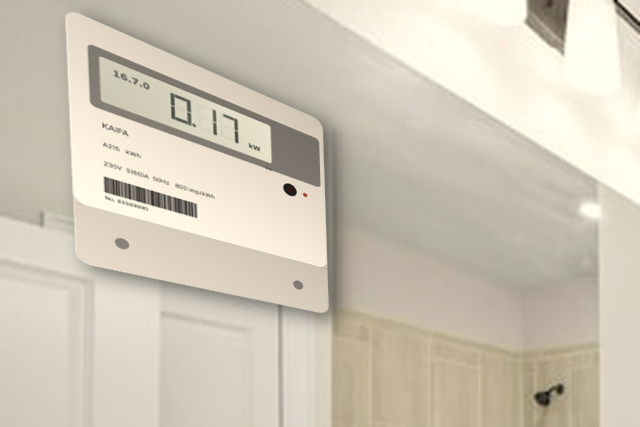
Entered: 0.17 kW
